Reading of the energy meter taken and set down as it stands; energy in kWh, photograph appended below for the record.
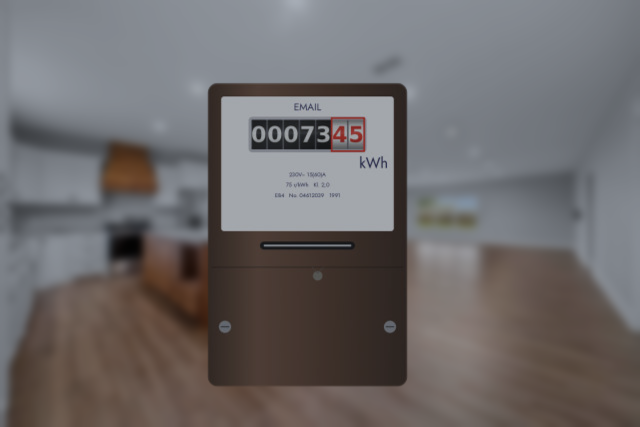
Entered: 73.45 kWh
